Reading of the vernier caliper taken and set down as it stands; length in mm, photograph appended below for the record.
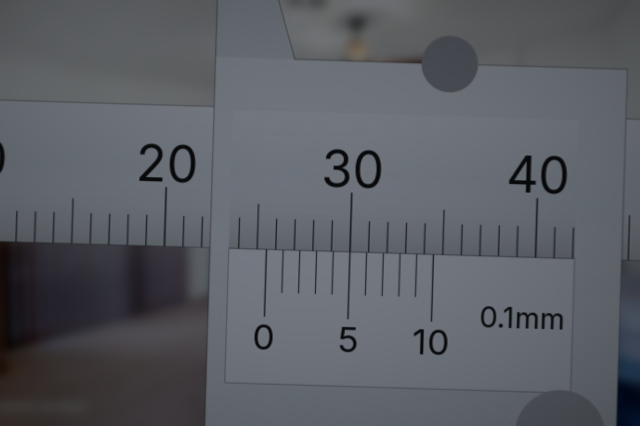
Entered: 25.5 mm
